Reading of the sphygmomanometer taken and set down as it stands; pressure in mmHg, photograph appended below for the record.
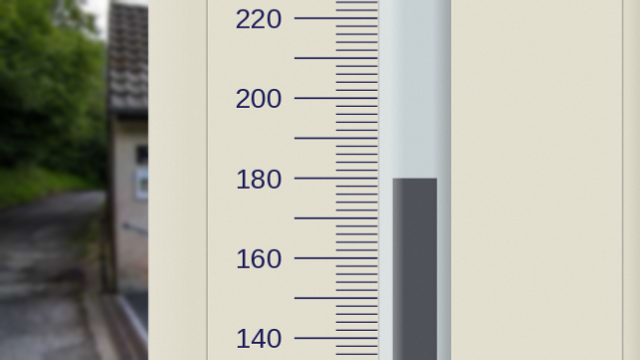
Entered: 180 mmHg
